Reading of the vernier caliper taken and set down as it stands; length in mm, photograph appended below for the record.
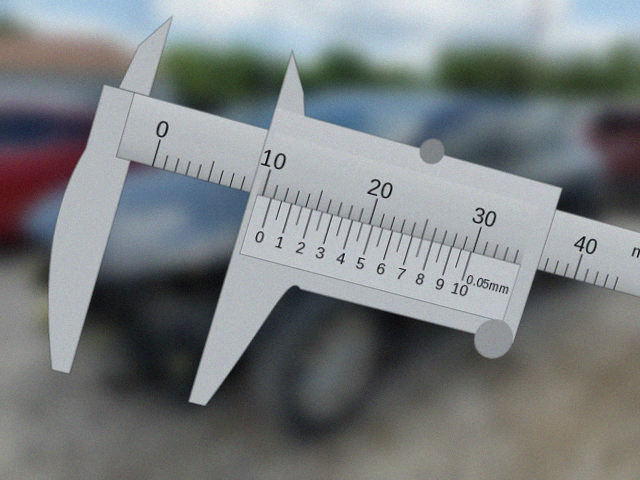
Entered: 10.8 mm
